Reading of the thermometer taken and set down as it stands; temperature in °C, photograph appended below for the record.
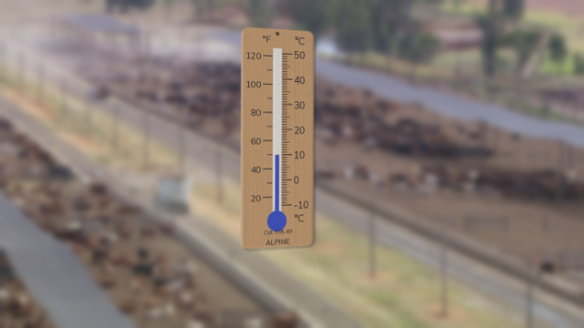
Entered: 10 °C
